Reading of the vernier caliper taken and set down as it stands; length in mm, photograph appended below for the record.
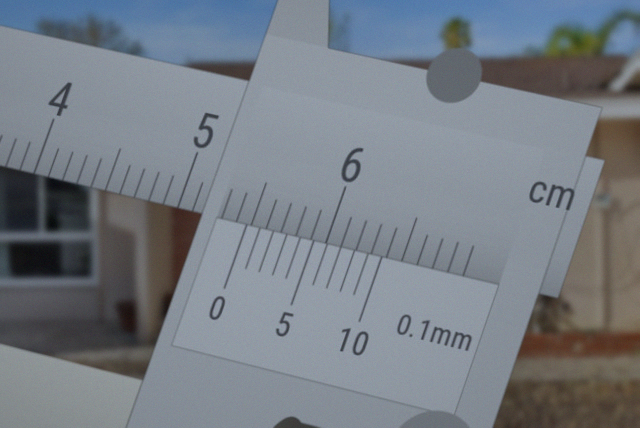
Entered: 54.7 mm
